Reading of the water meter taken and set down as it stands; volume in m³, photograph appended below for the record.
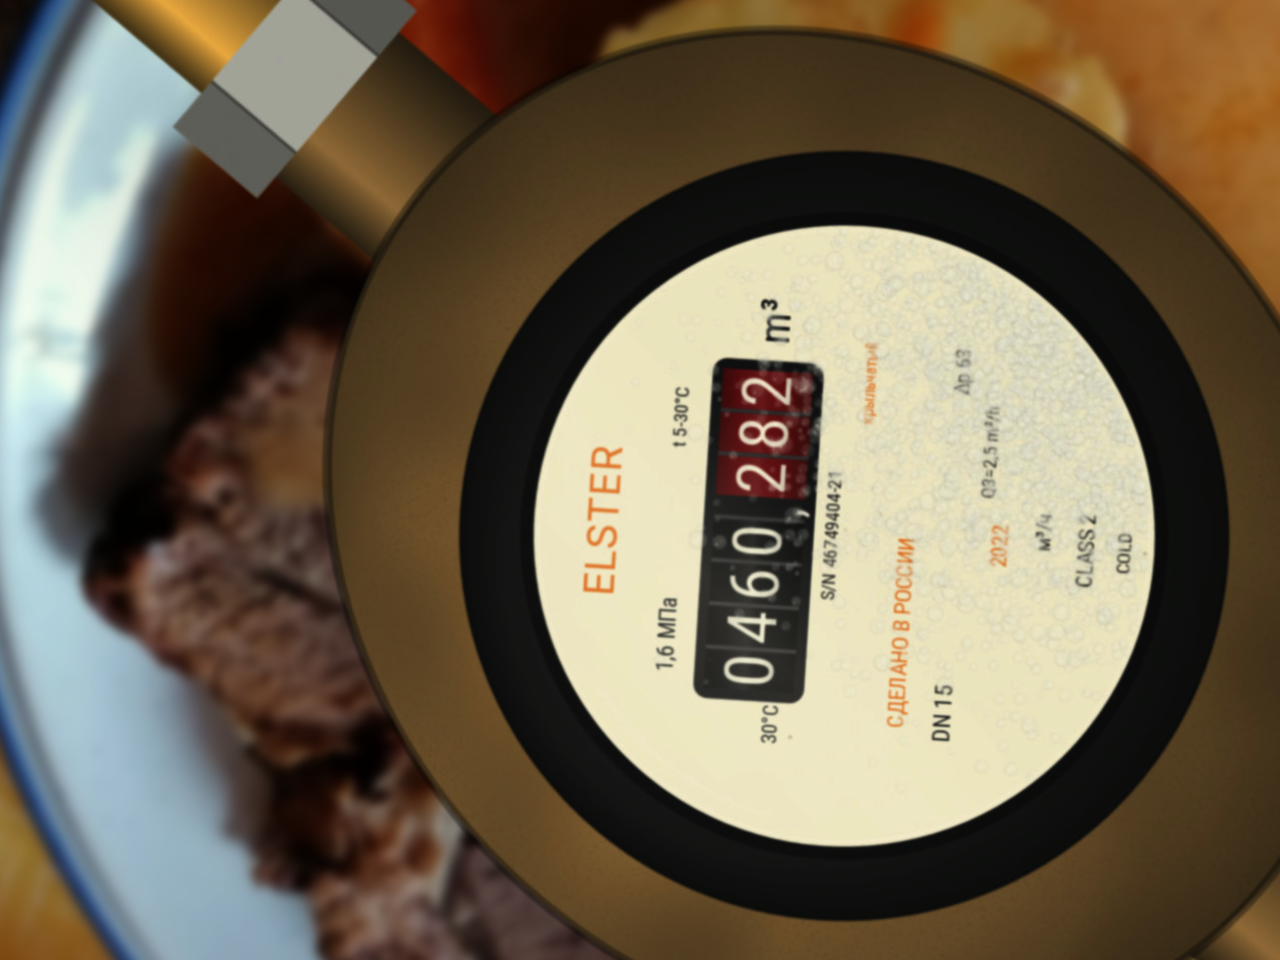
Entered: 460.282 m³
